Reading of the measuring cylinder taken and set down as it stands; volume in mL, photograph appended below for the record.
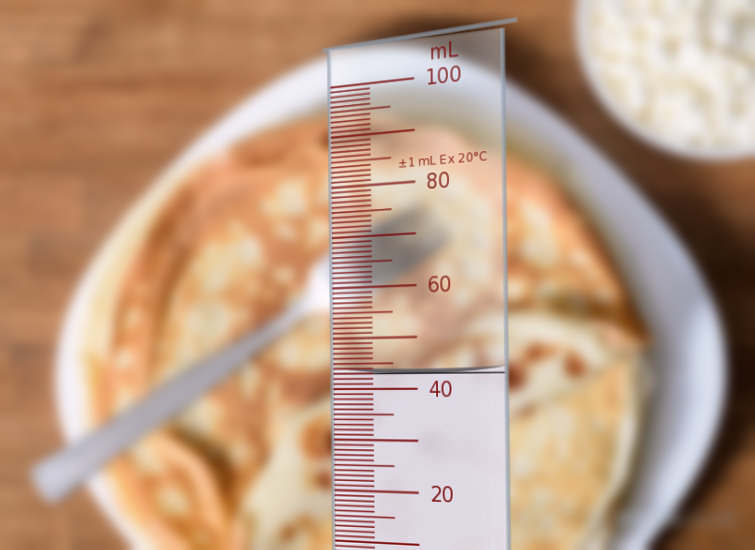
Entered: 43 mL
